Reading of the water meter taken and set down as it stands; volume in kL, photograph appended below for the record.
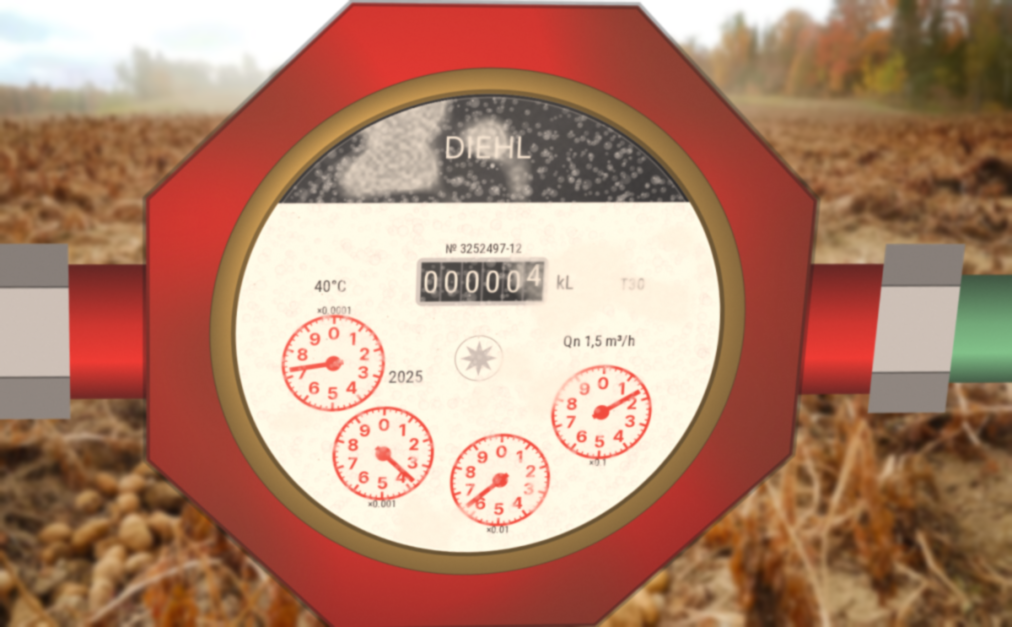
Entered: 4.1637 kL
